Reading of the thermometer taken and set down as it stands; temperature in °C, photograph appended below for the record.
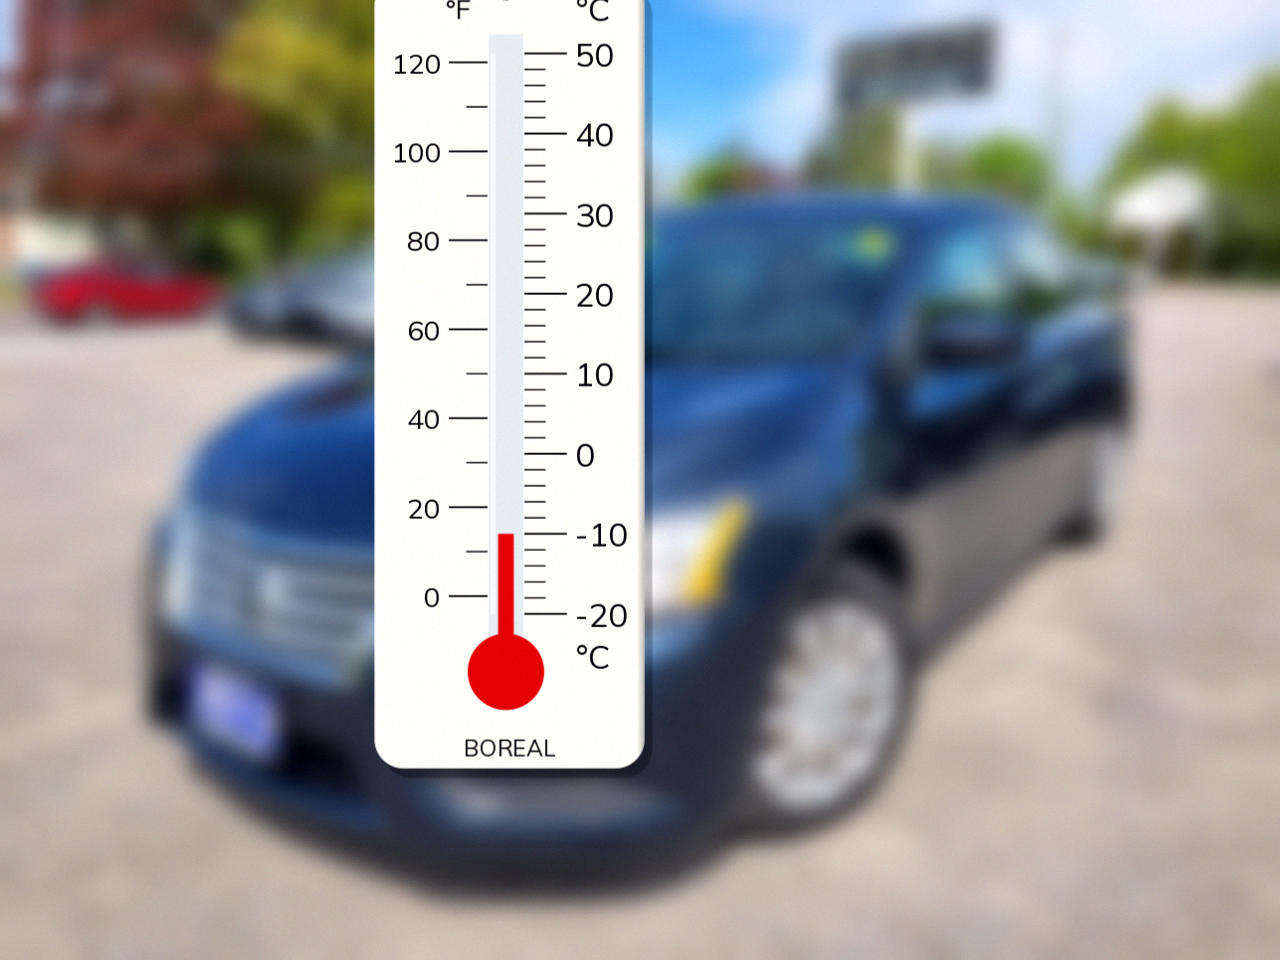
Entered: -10 °C
